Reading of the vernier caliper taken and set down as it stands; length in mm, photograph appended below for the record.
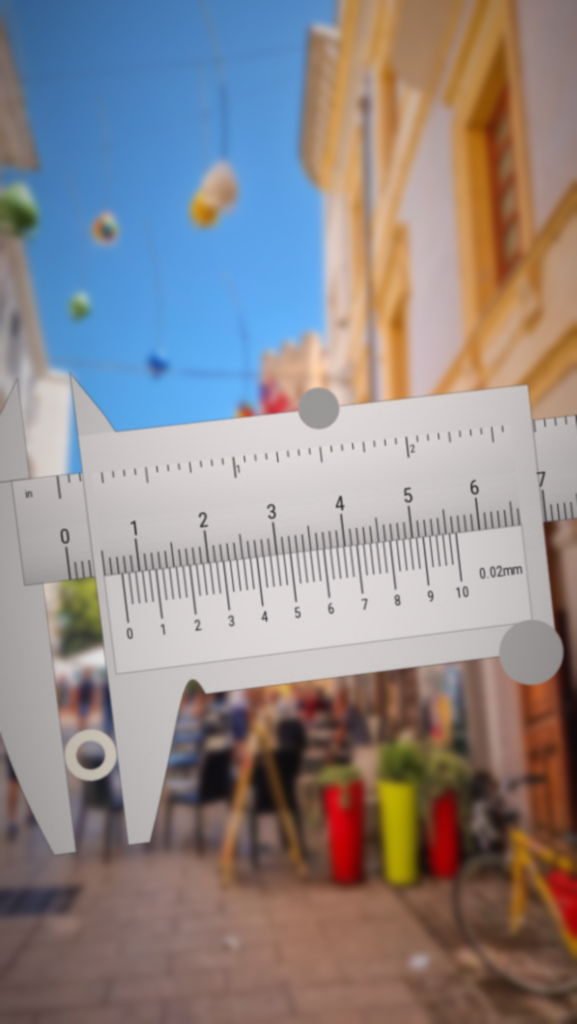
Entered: 7.5 mm
